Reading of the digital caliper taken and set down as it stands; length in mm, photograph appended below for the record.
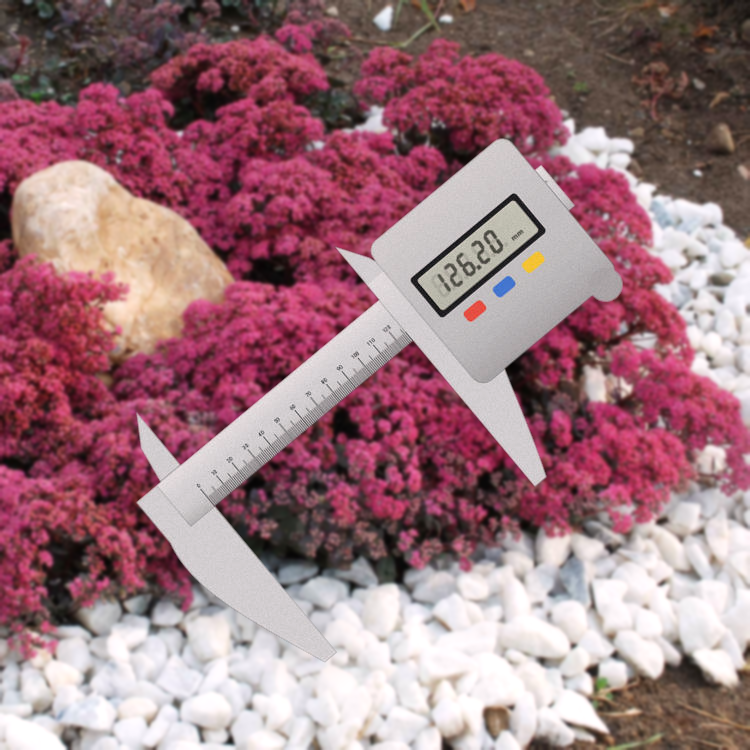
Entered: 126.20 mm
